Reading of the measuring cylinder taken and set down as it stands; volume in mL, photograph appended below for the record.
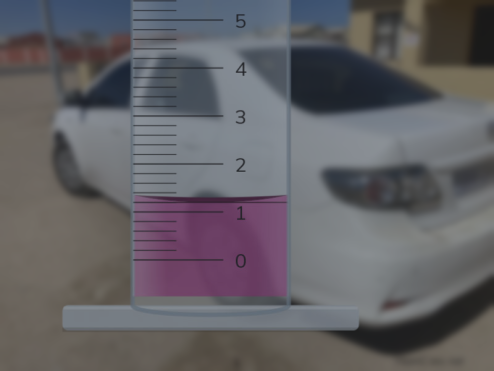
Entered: 1.2 mL
